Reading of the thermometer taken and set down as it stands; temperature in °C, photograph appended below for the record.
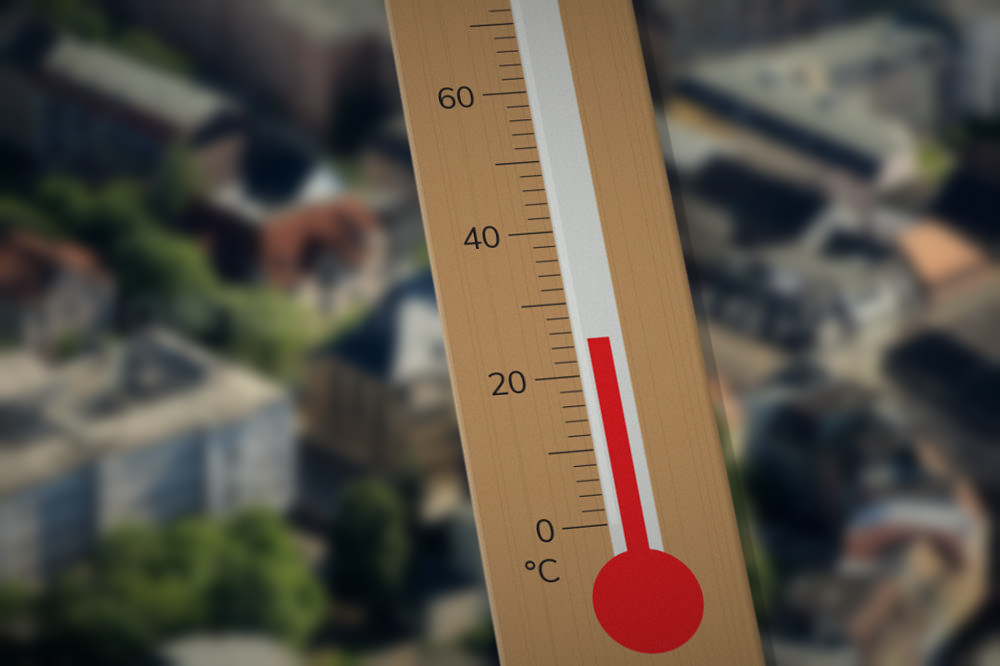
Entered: 25 °C
